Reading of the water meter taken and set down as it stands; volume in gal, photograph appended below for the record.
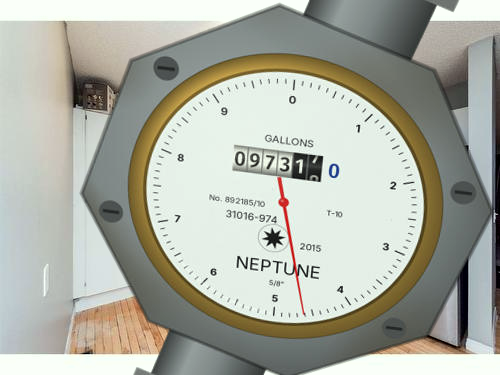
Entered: 973174.6 gal
